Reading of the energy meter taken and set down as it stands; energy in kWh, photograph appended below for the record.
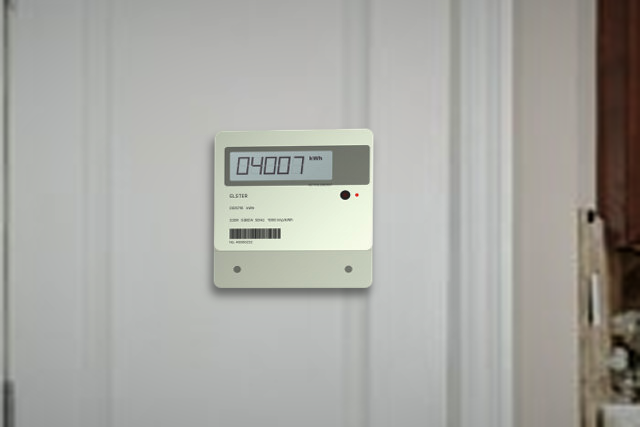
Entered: 4007 kWh
